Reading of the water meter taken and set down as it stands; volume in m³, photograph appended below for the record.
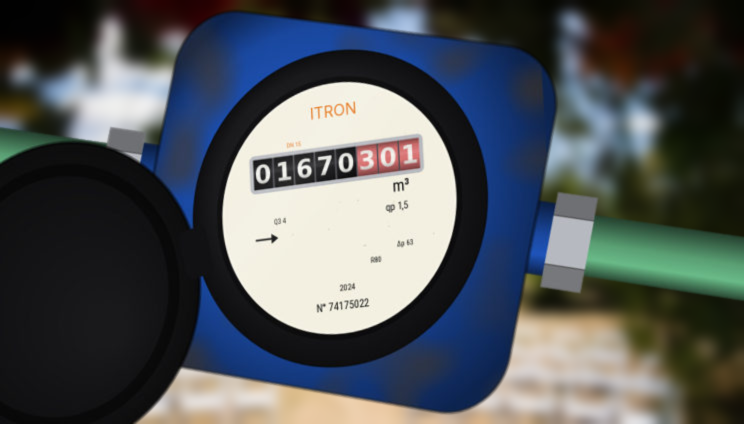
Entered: 1670.301 m³
